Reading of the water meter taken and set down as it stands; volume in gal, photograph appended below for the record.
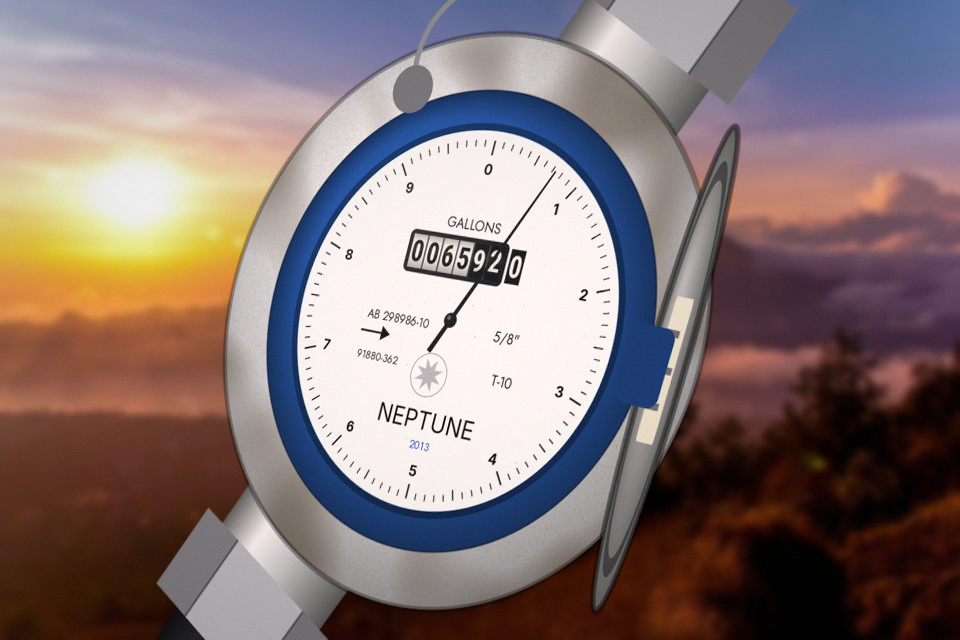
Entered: 65920.7 gal
